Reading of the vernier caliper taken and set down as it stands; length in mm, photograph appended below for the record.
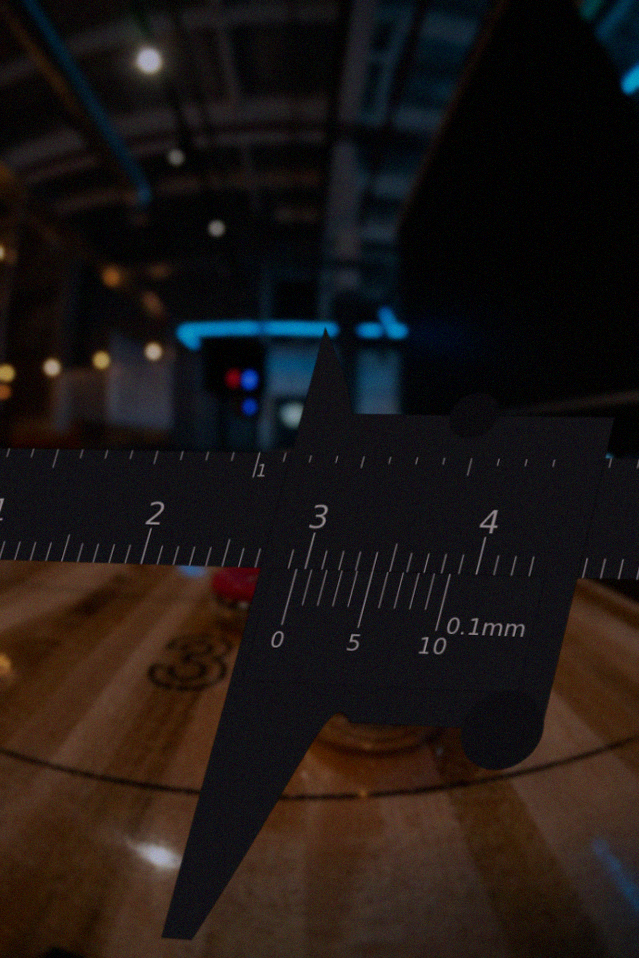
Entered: 29.5 mm
